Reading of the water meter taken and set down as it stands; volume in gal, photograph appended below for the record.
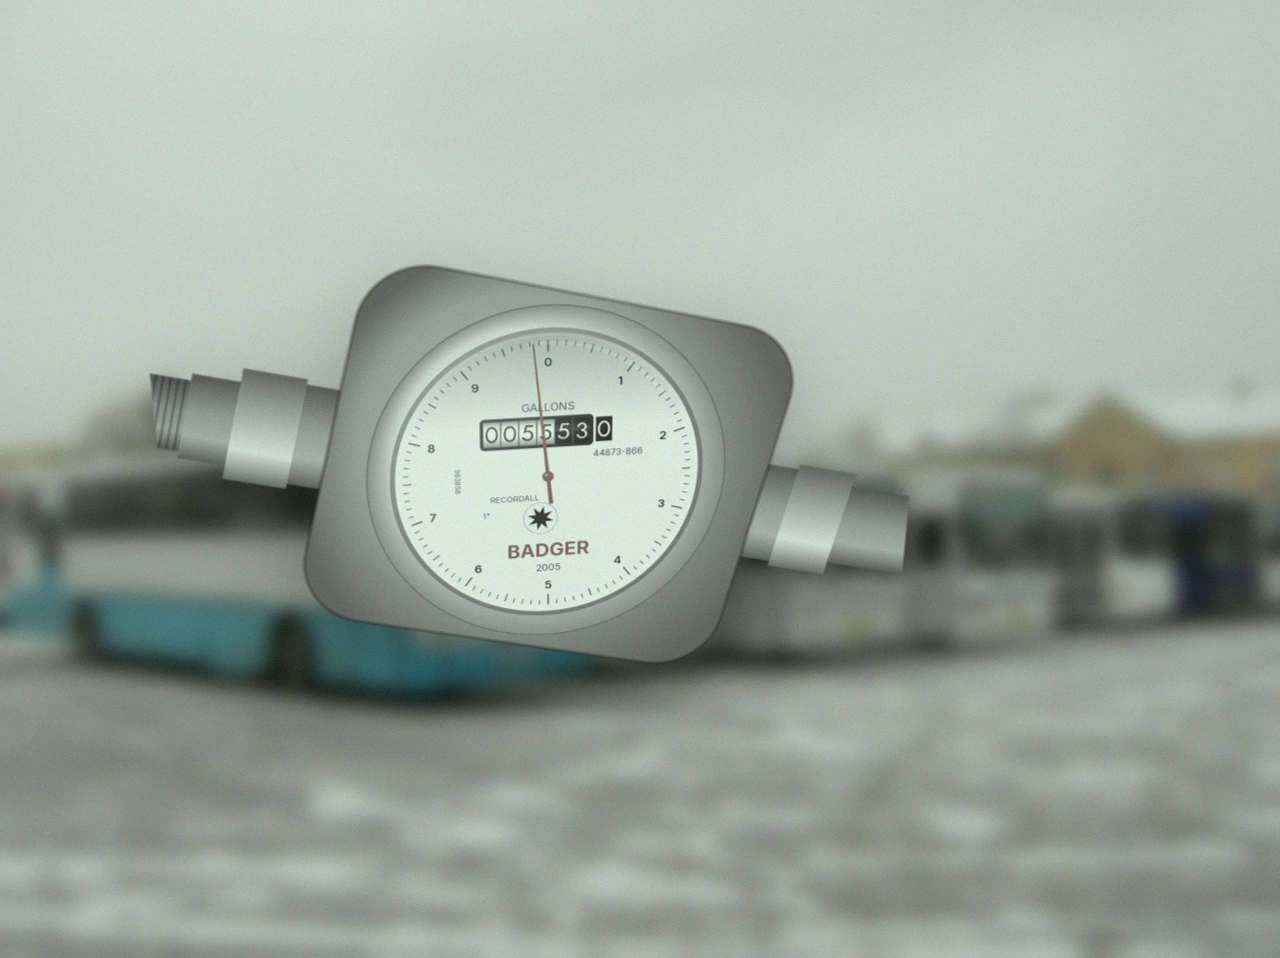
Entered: 55529.8 gal
